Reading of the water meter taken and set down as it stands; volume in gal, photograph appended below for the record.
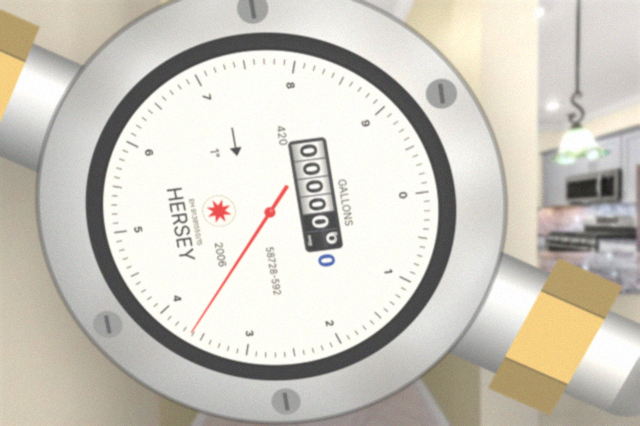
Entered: 63.6 gal
